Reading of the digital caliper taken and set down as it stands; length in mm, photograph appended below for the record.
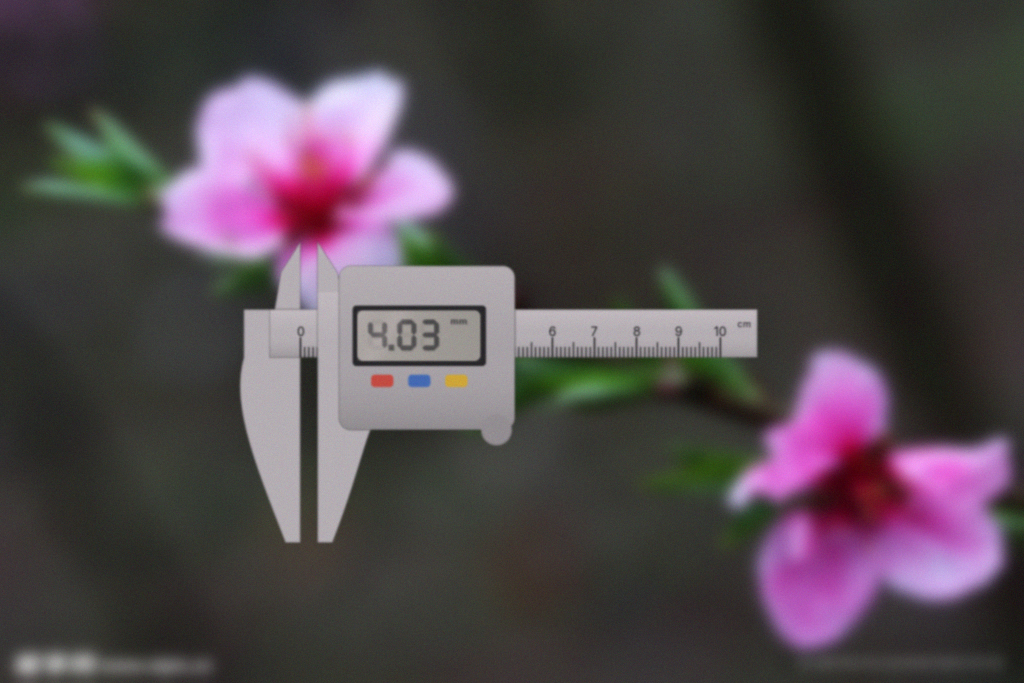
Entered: 4.03 mm
